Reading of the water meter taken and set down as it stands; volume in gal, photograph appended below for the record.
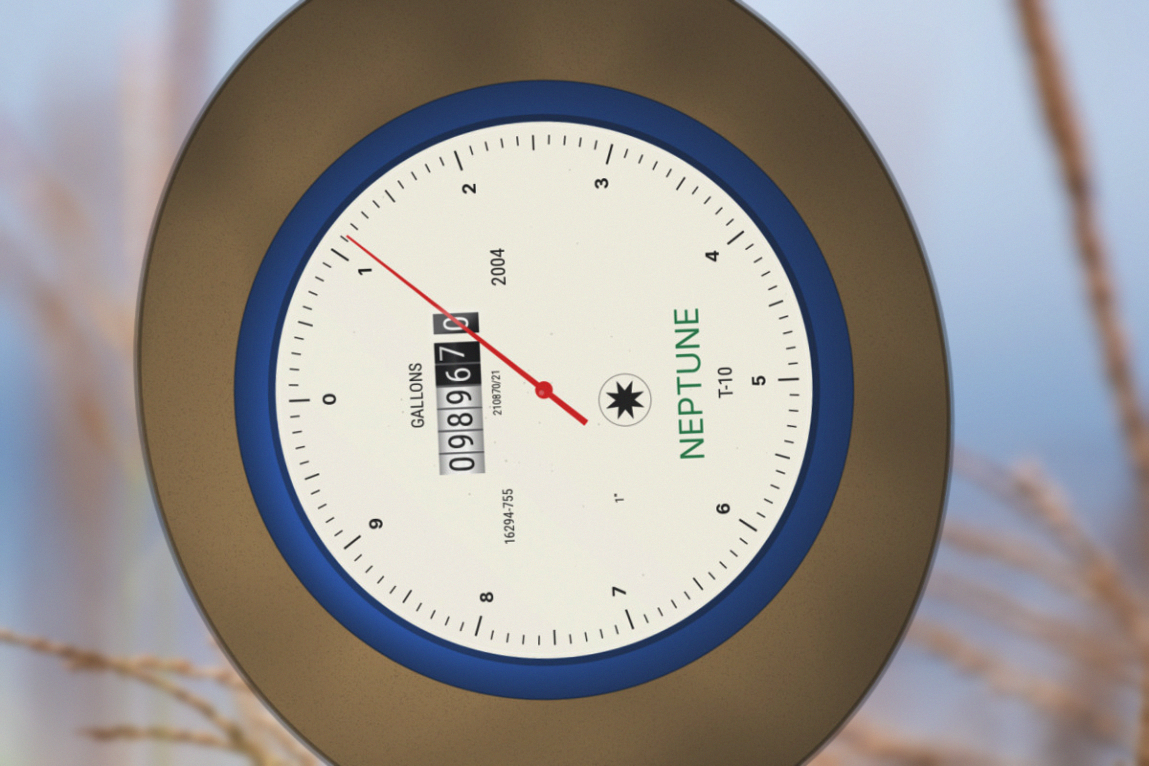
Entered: 989671.1 gal
